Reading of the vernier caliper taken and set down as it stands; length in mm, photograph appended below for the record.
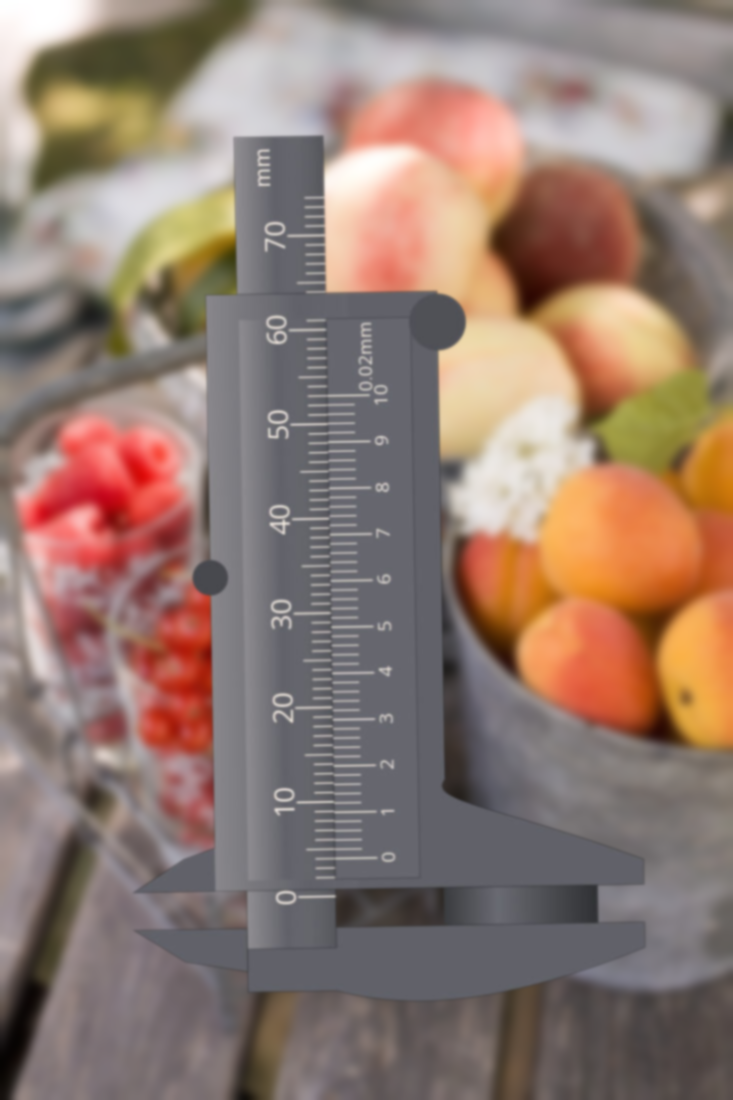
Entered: 4.0 mm
